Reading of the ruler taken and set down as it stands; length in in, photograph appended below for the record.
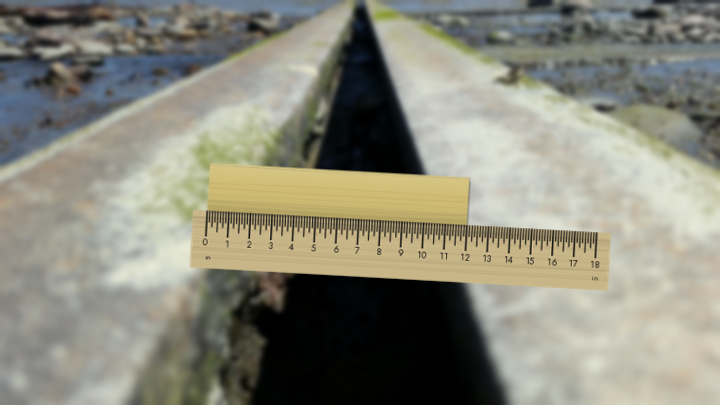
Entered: 12 in
